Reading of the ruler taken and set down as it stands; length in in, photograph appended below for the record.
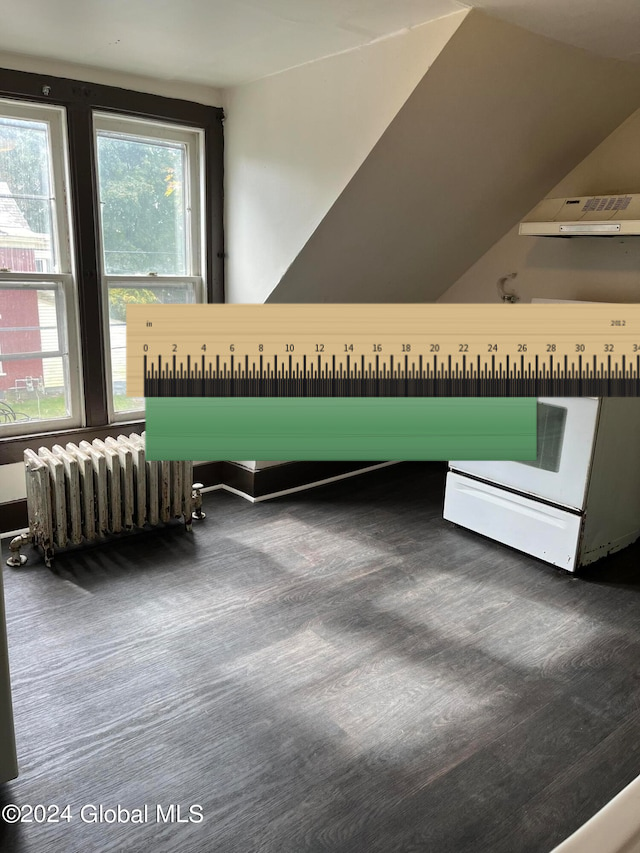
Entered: 27 in
